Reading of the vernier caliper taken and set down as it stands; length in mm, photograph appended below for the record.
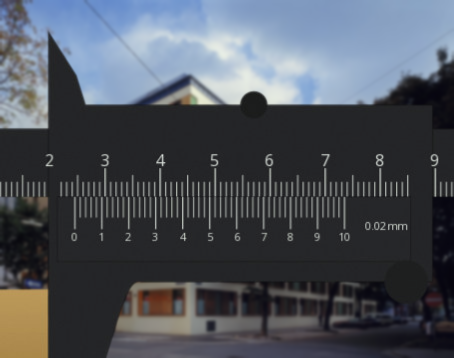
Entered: 24.5 mm
